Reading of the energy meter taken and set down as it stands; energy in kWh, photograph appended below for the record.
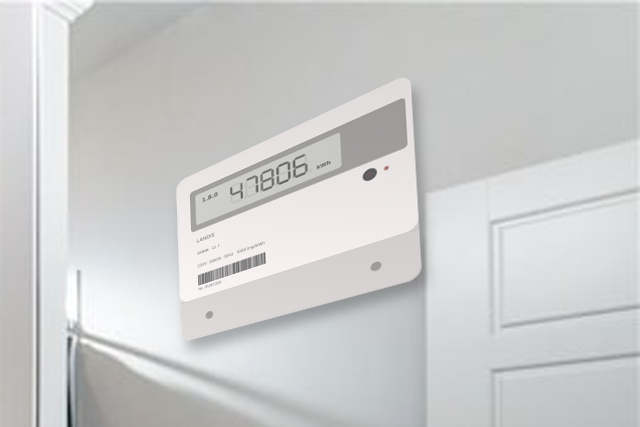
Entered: 47806 kWh
